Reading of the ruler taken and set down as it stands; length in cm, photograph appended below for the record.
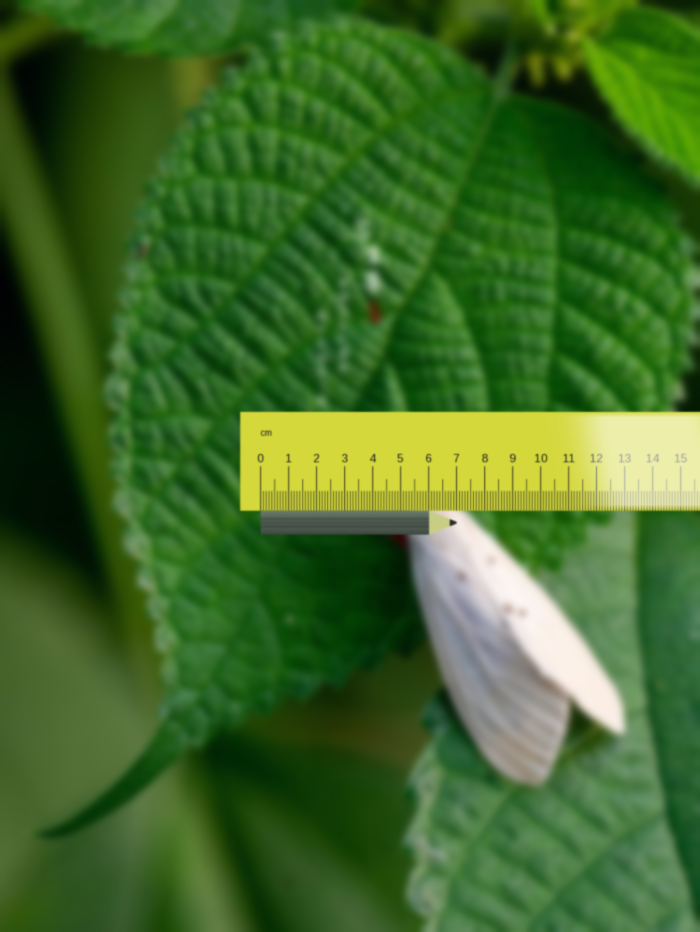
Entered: 7 cm
